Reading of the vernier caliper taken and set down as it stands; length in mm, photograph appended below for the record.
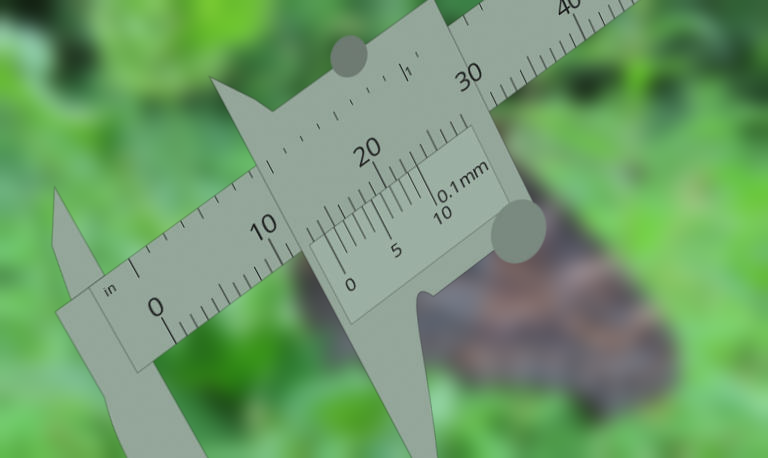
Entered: 14.0 mm
